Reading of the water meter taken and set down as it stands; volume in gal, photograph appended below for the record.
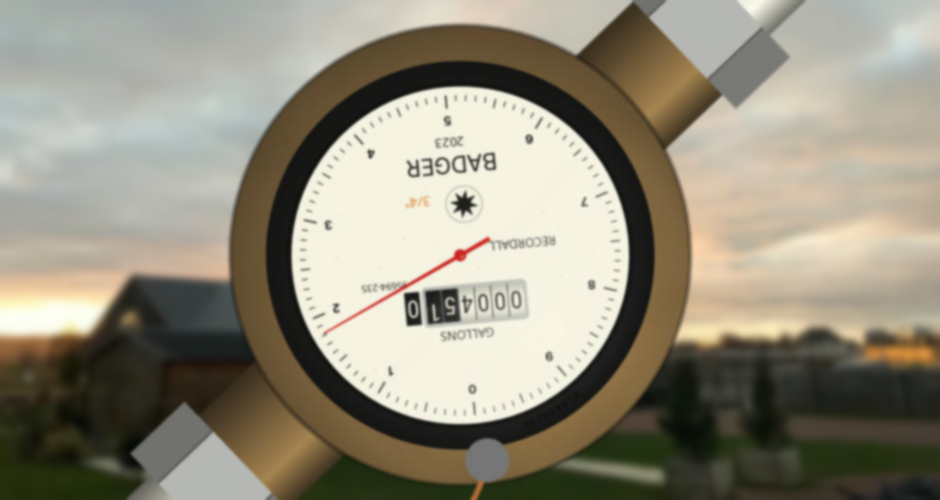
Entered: 4511.8 gal
